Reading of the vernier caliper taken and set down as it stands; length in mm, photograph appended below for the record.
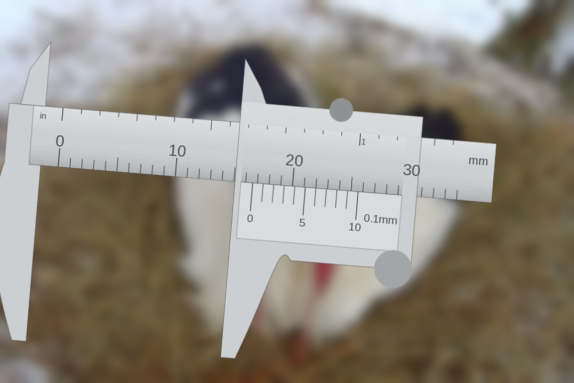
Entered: 16.6 mm
